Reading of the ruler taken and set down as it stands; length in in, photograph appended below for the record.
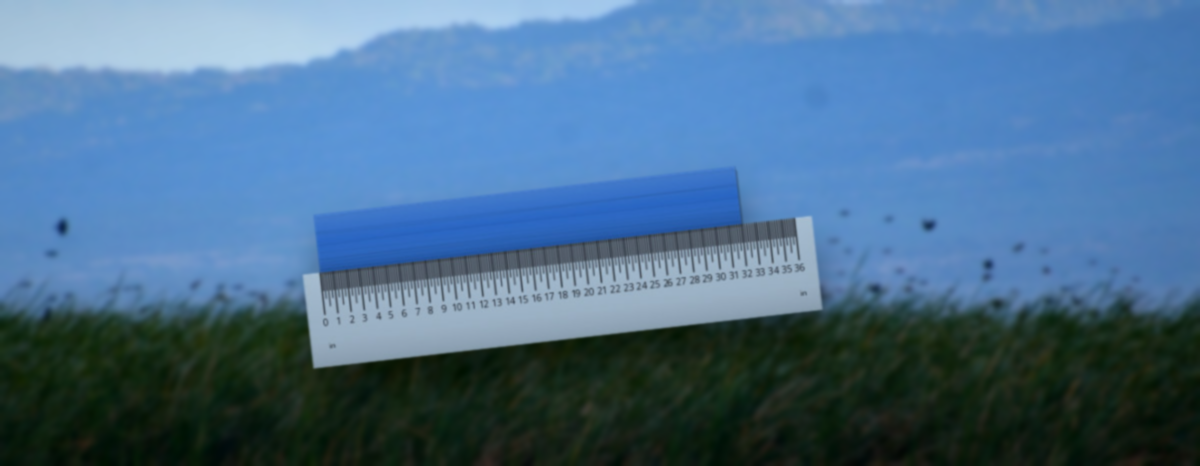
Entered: 32 in
